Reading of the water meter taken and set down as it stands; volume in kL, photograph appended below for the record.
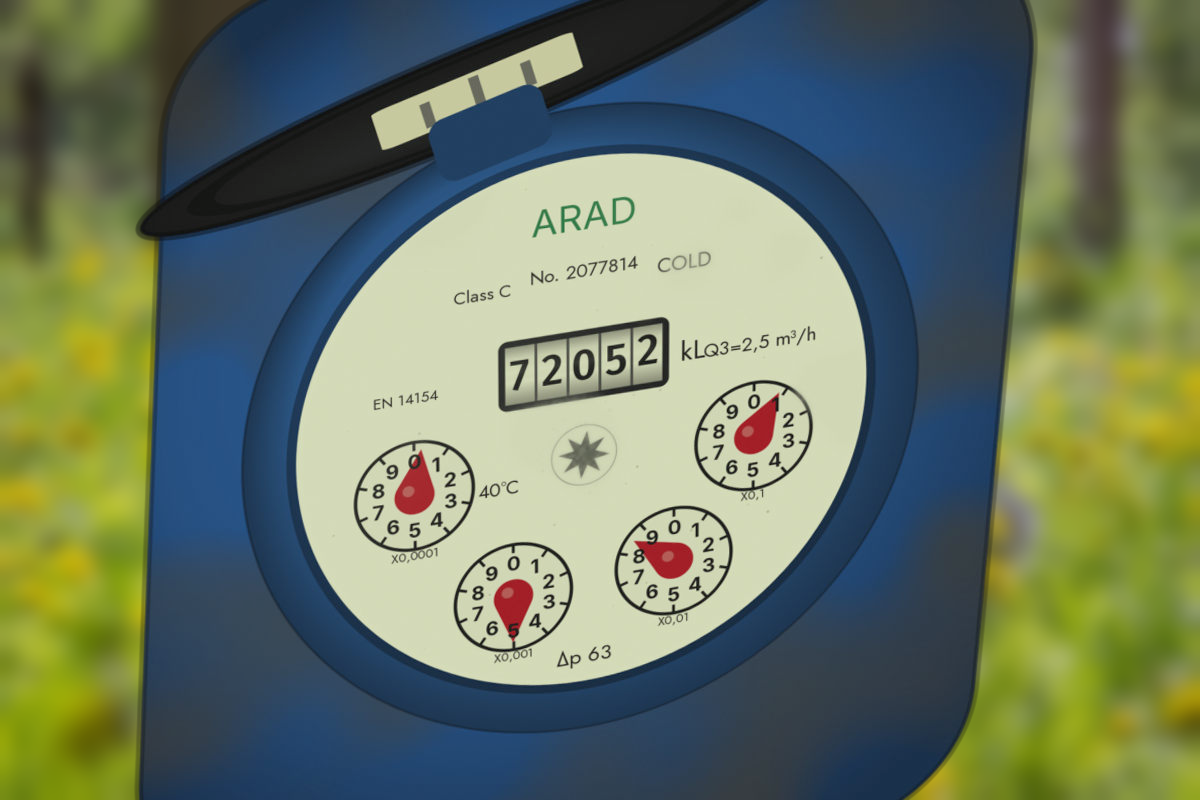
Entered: 72052.0850 kL
